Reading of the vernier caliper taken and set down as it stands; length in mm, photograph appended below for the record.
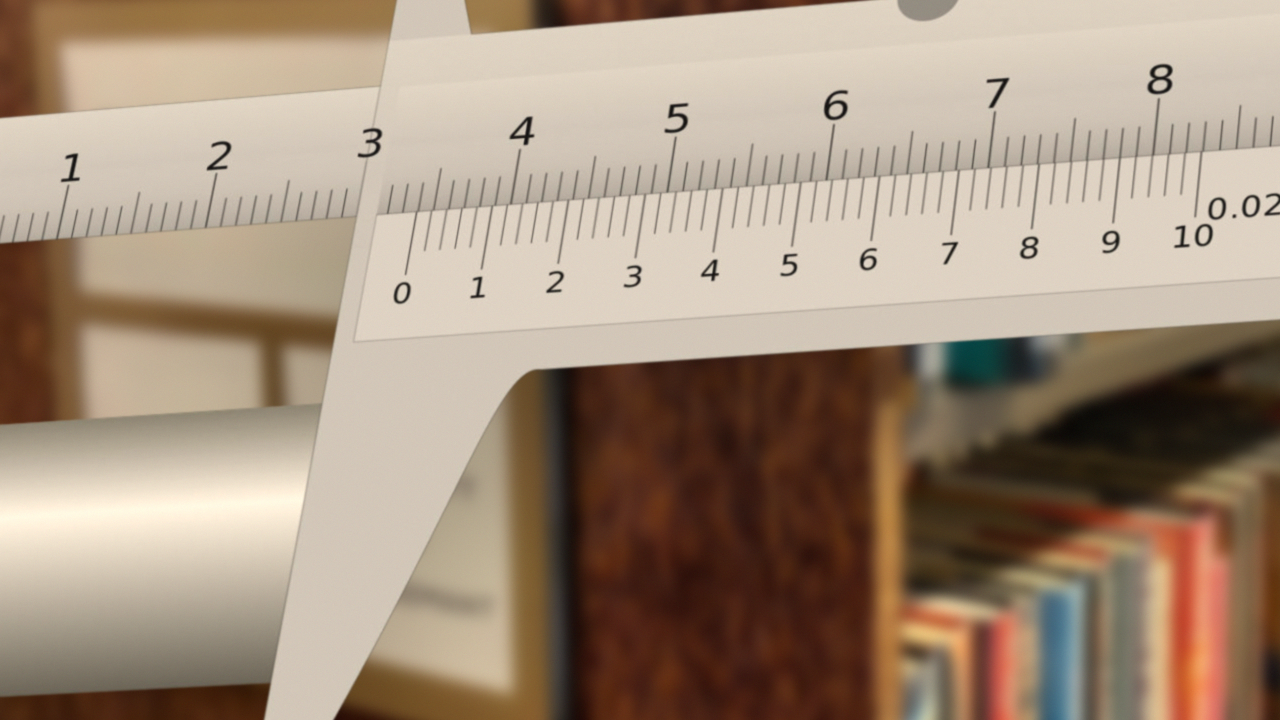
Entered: 33.9 mm
